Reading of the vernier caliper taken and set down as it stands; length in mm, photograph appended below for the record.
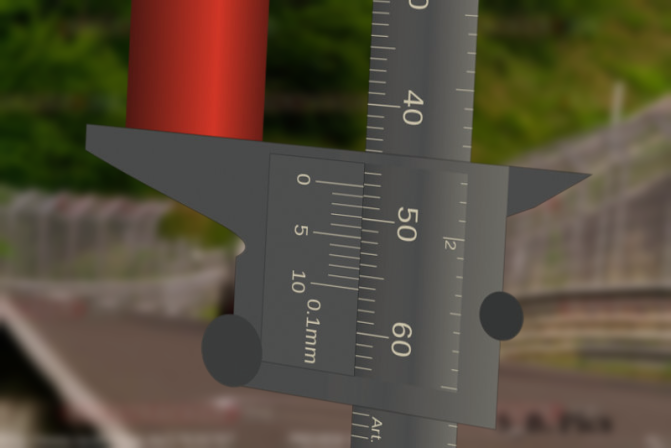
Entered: 47.2 mm
